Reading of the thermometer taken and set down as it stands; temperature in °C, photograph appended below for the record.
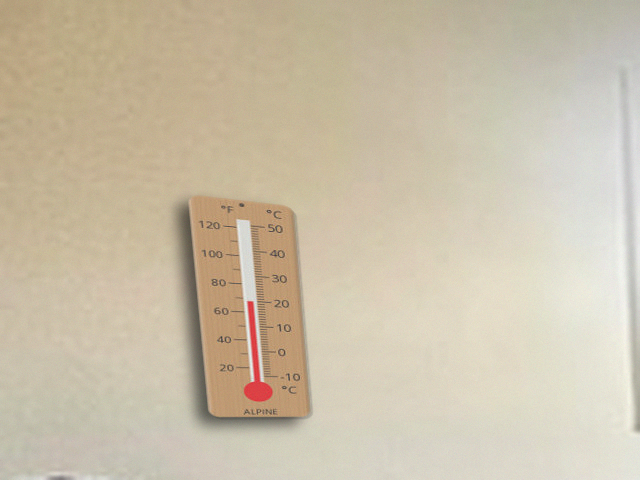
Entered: 20 °C
